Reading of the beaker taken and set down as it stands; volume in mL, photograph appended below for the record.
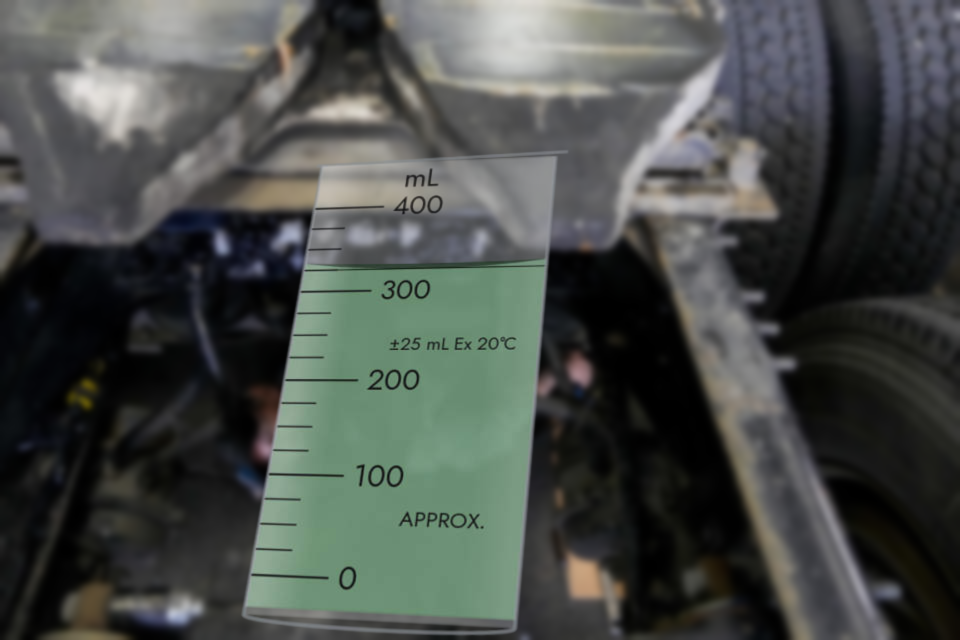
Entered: 325 mL
